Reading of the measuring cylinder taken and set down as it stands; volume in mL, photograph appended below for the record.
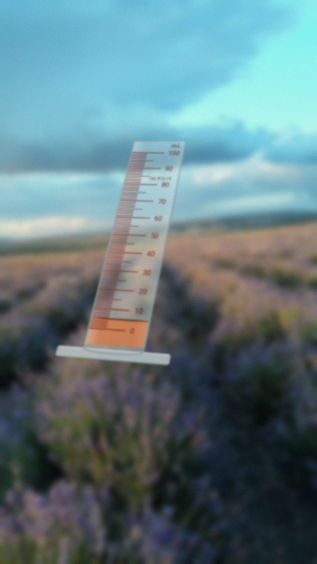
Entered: 5 mL
